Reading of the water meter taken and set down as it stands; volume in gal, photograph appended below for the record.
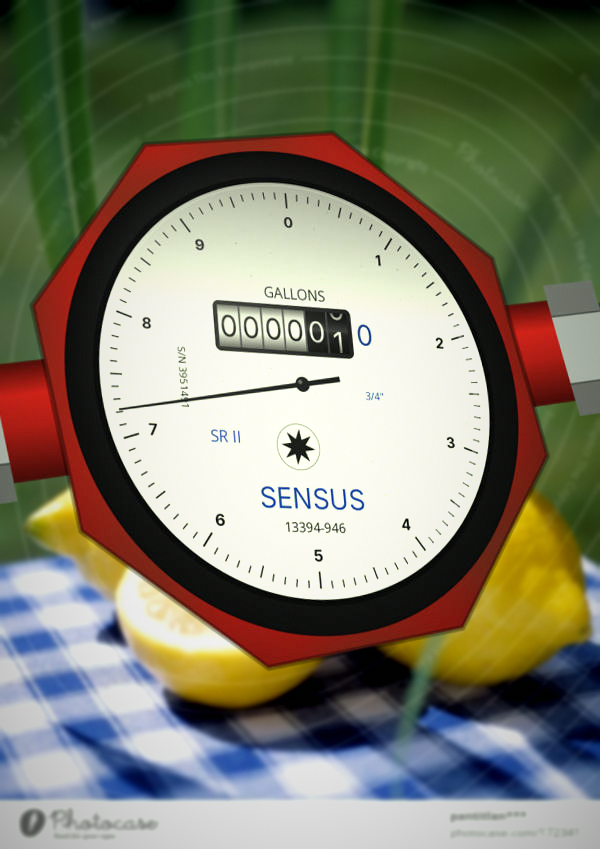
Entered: 7.2 gal
